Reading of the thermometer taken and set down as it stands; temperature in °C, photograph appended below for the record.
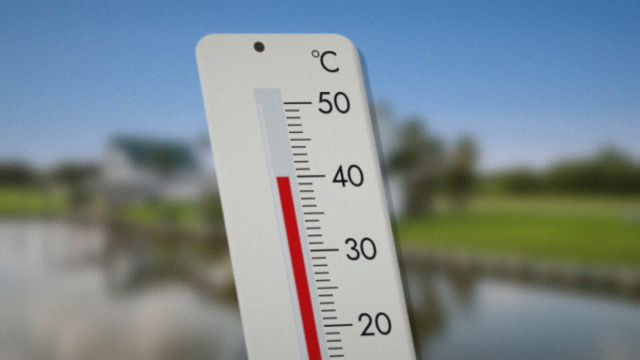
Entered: 40 °C
